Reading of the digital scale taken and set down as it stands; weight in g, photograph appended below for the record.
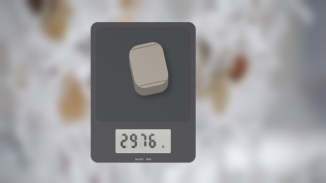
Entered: 2976 g
